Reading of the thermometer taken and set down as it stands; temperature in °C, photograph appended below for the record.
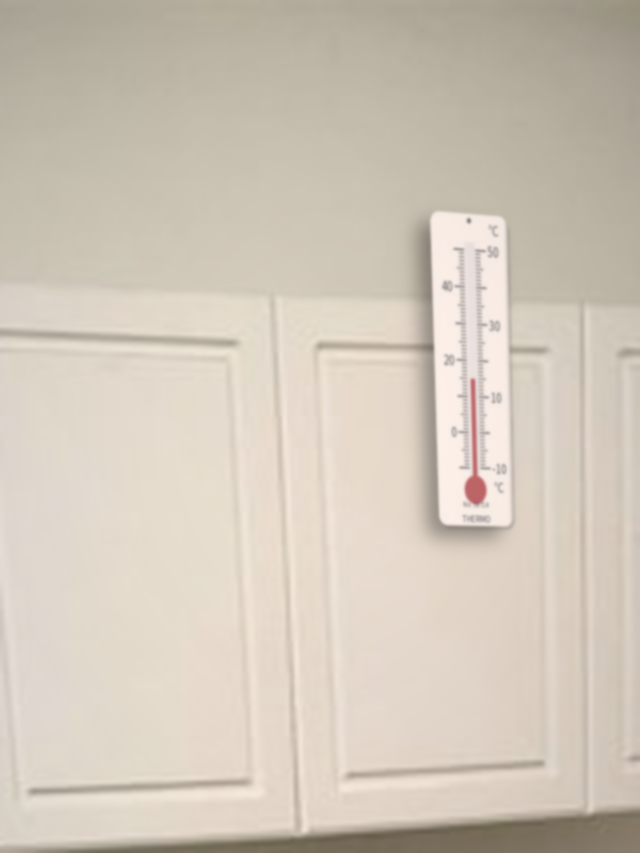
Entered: 15 °C
